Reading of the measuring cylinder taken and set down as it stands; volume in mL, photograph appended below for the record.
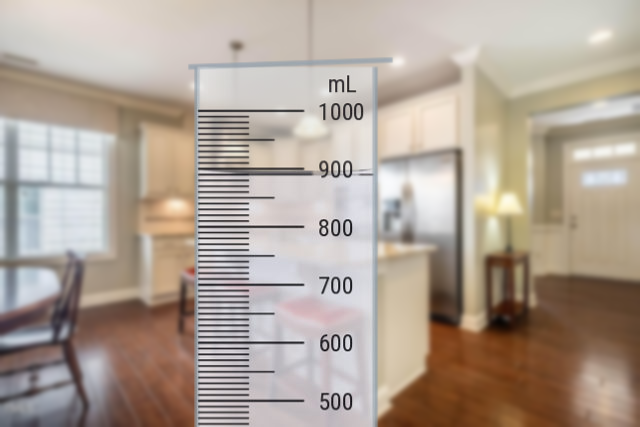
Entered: 890 mL
